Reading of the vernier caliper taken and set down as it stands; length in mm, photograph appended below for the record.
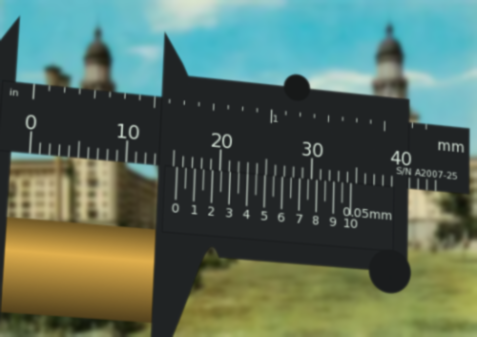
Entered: 15.4 mm
